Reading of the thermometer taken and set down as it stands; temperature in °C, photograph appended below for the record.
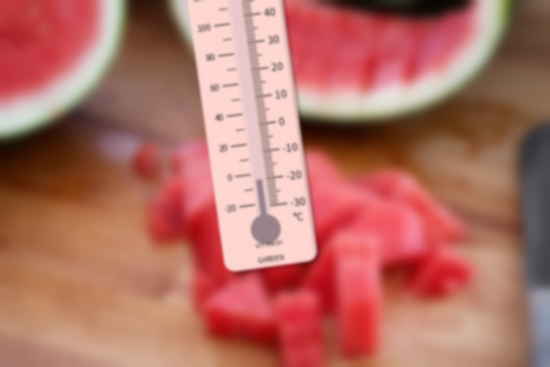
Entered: -20 °C
